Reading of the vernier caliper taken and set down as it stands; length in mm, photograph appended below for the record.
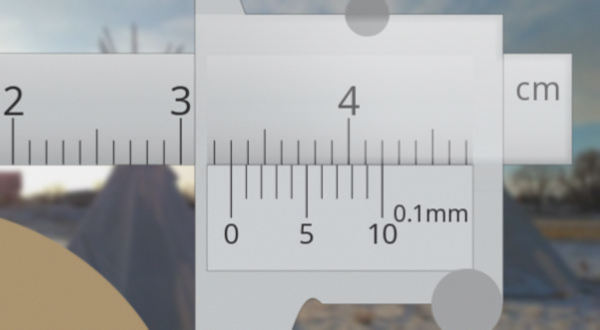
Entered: 33.0 mm
